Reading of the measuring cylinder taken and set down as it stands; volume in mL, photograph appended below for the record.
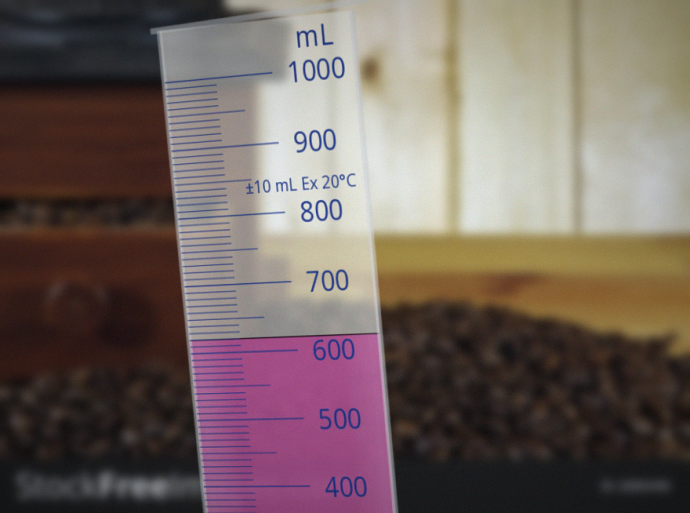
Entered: 620 mL
